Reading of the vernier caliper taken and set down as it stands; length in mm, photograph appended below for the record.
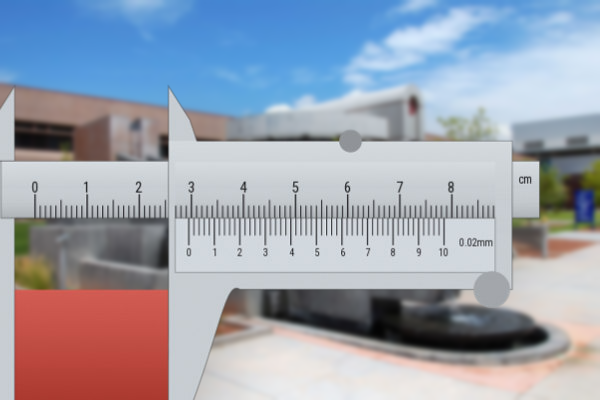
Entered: 29.5 mm
